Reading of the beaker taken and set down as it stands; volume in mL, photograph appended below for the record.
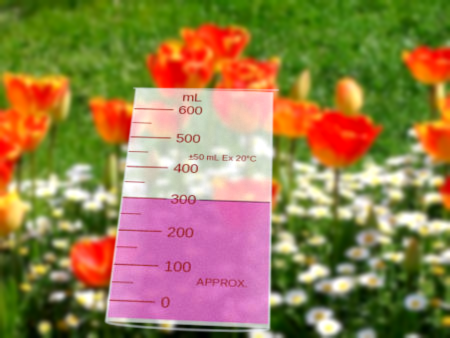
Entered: 300 mL
